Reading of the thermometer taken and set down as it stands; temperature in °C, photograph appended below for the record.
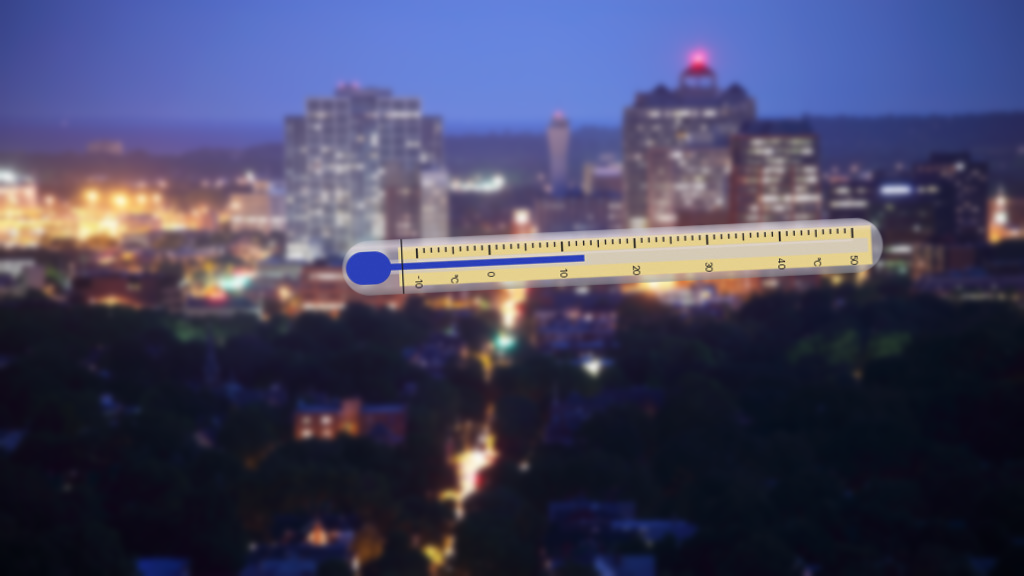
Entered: 13 °C
